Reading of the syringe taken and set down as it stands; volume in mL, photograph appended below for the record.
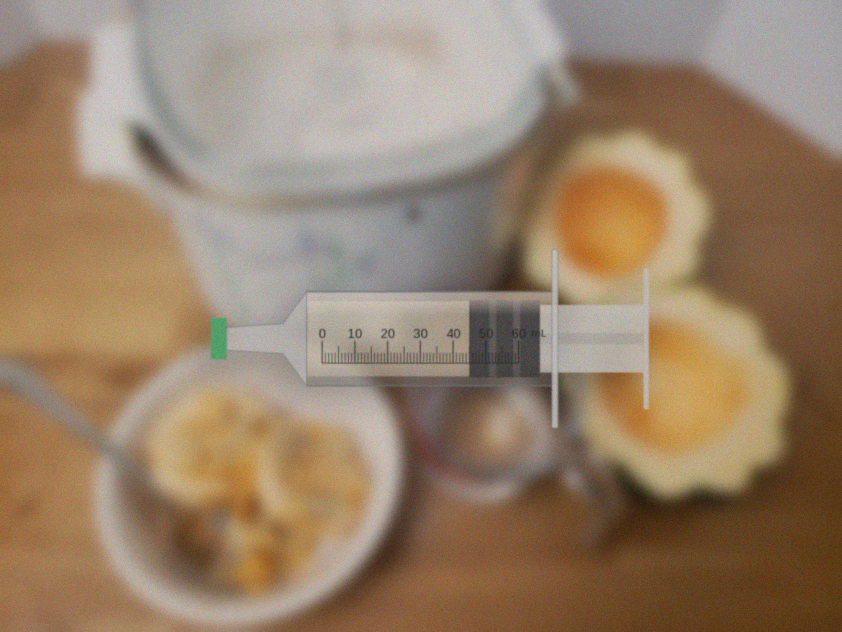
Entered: 45 mL
